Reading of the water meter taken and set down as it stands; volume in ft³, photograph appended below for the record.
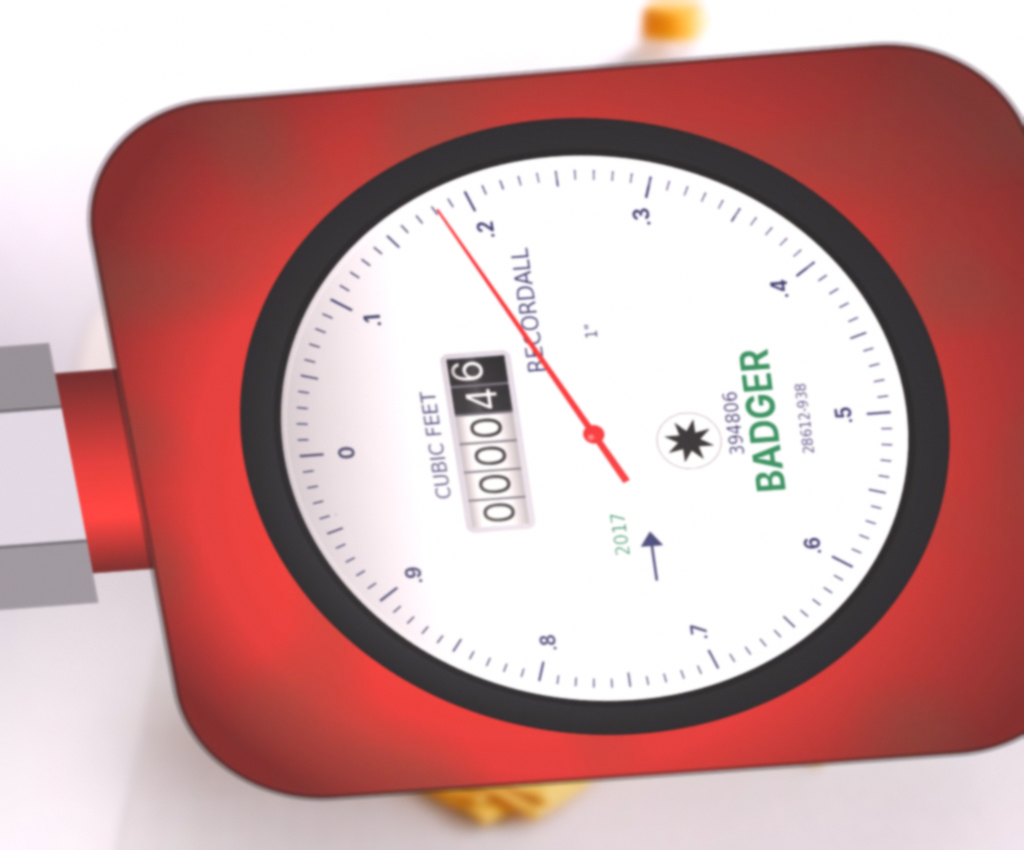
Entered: 46.18 ft³
